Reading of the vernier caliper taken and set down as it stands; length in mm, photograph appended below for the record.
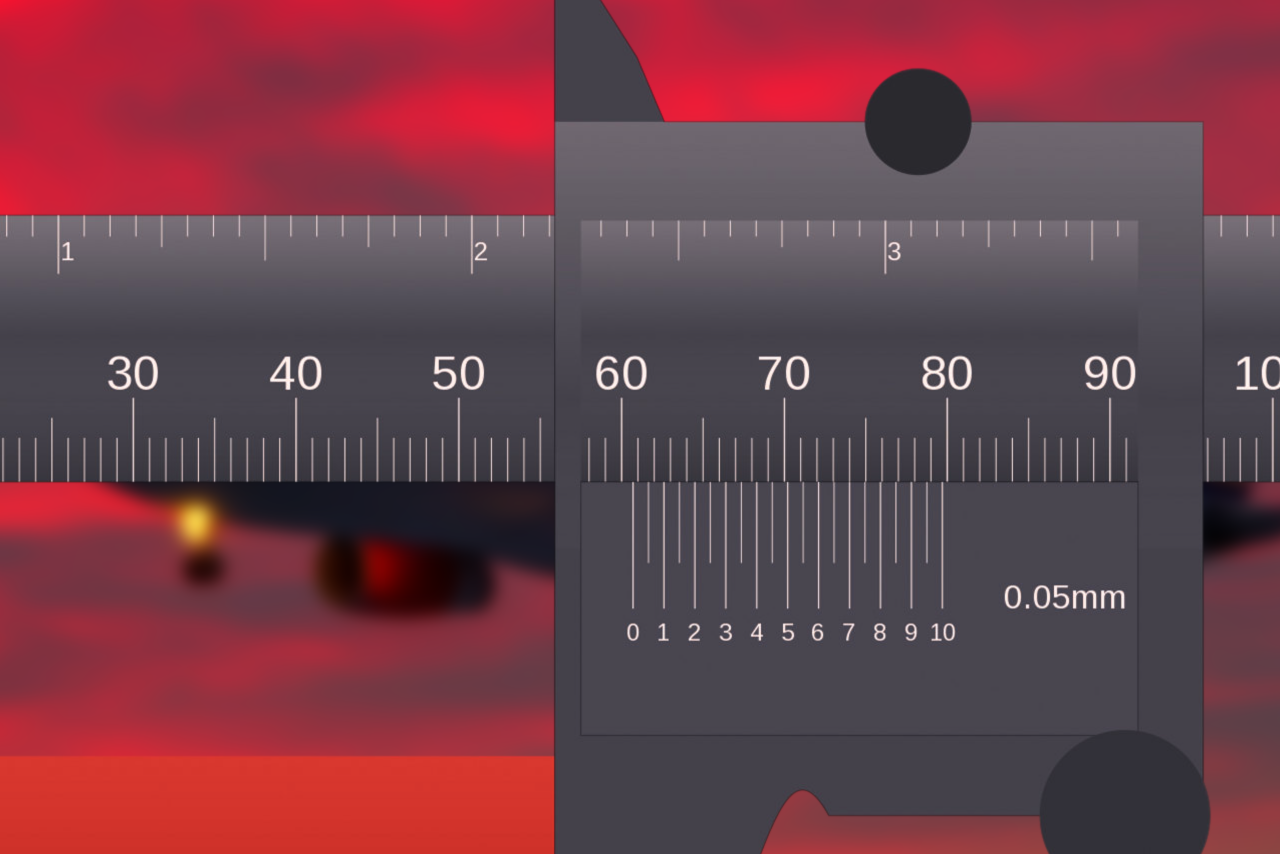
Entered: 60.7 mm
